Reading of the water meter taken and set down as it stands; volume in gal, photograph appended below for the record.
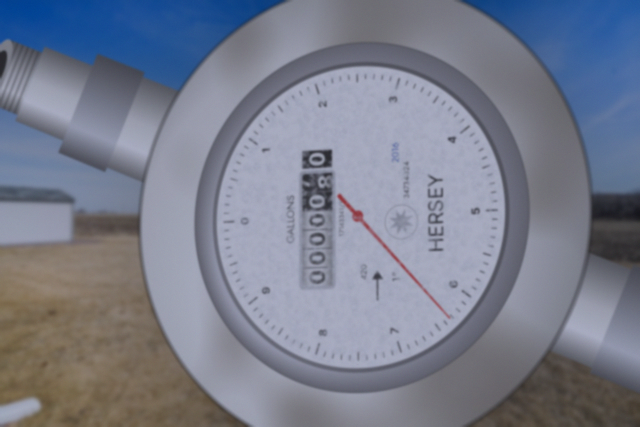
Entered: 76.3 gal
